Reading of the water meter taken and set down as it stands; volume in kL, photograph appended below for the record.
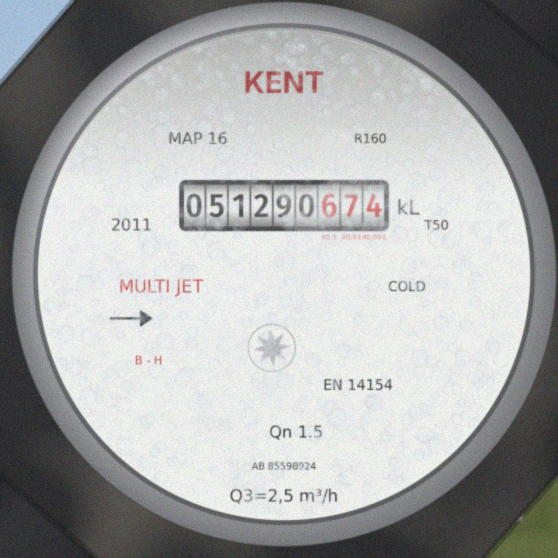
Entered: 51290.674 kL
